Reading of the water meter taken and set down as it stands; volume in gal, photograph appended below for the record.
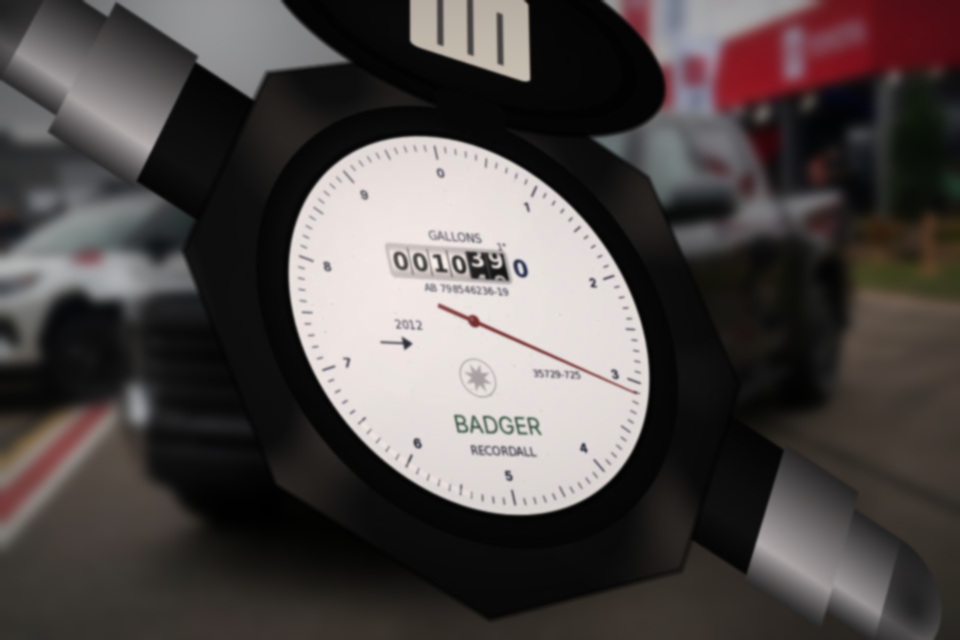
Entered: 10393.1 gal
